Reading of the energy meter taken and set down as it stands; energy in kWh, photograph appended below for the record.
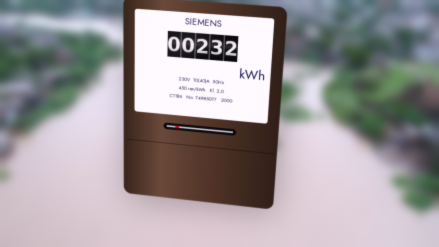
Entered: 232 kWh
